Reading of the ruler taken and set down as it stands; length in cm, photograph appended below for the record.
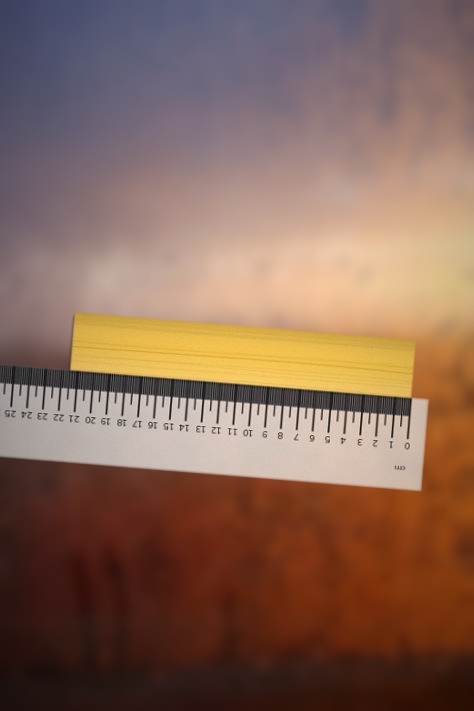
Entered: 21.5 cm
